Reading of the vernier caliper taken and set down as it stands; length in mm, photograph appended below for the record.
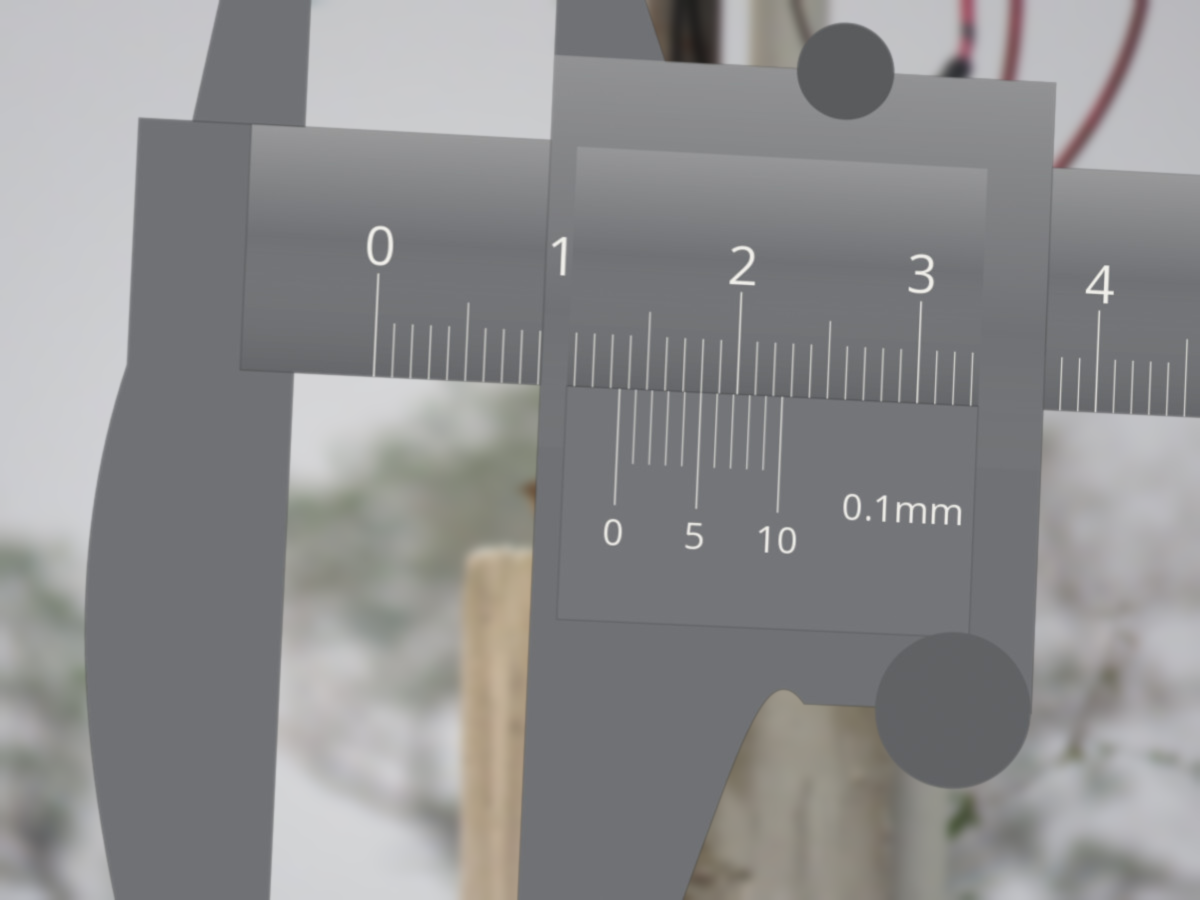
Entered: 13.5 mm
